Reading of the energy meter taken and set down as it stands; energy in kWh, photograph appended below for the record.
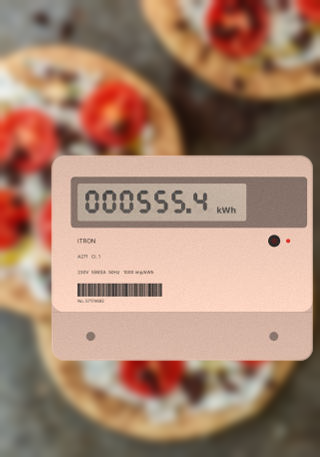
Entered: 555.4 kWh
